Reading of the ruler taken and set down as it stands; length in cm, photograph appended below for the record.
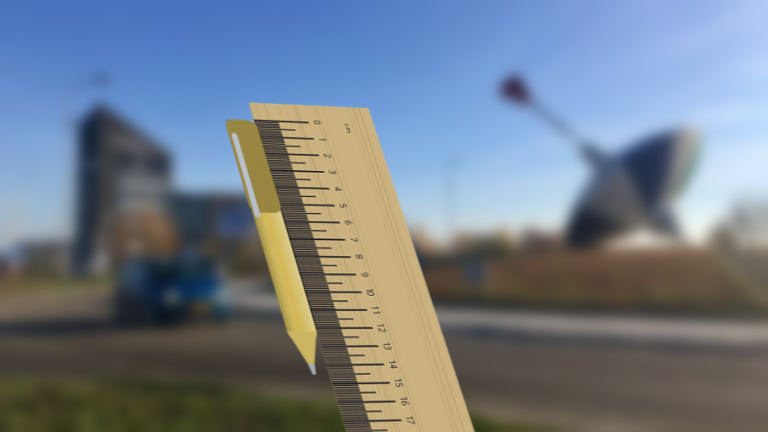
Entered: 14.5 cm
